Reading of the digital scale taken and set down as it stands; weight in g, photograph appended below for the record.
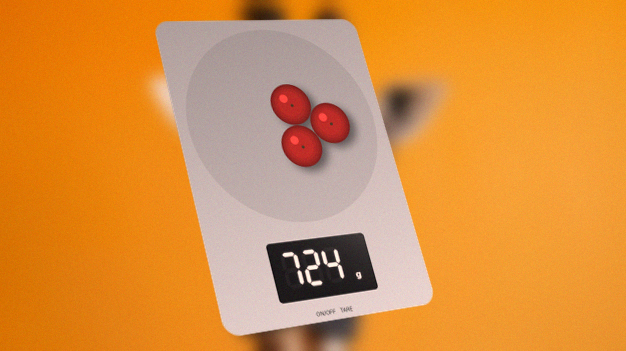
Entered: 724 g
